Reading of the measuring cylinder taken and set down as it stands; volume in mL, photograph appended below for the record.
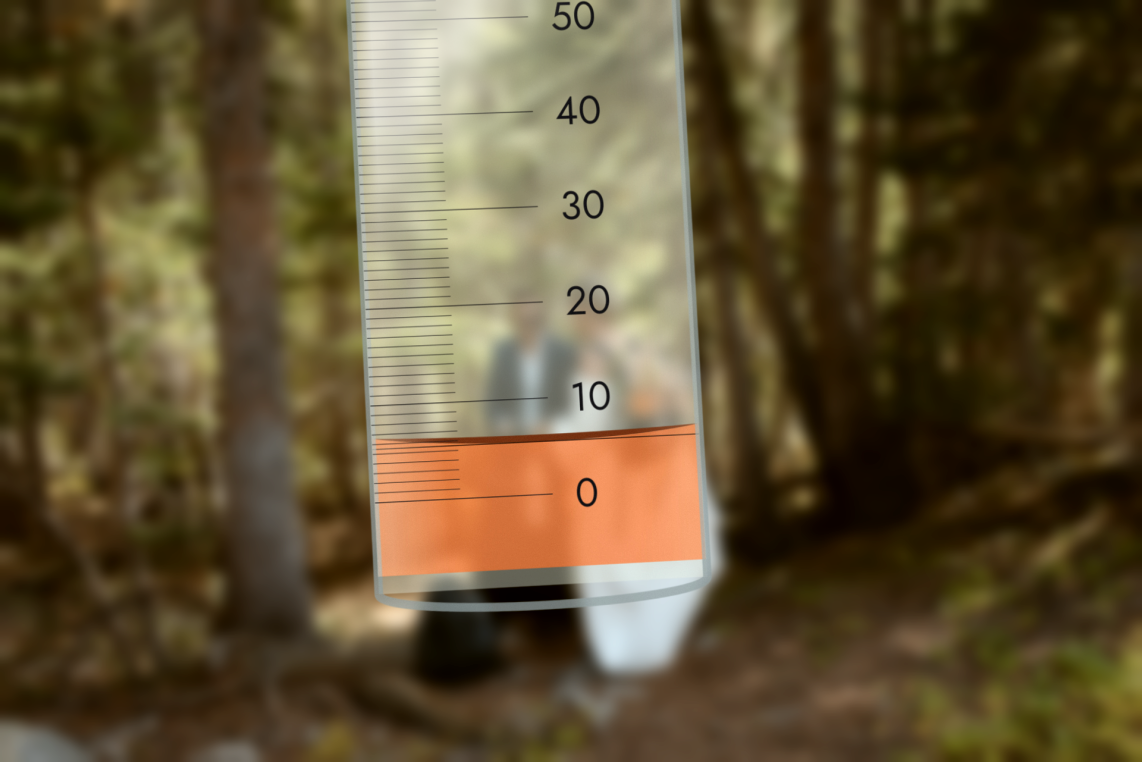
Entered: 5.5 mL
